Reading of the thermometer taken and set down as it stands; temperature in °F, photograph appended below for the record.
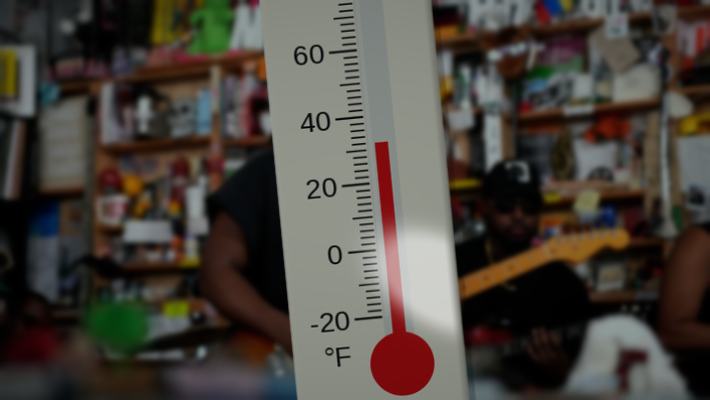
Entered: 32 °F
